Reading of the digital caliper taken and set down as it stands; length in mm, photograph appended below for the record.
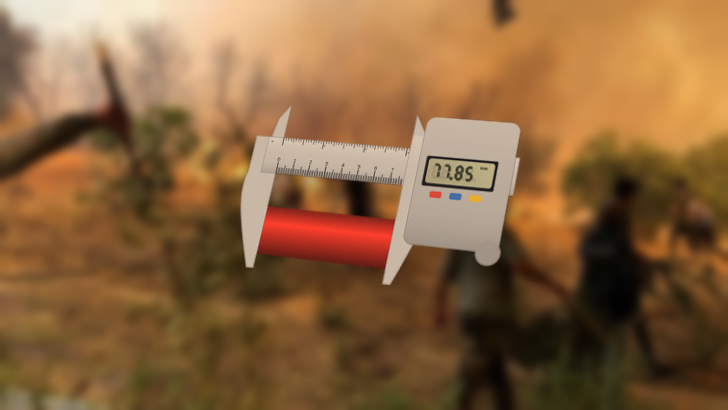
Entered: 77.85 mm
